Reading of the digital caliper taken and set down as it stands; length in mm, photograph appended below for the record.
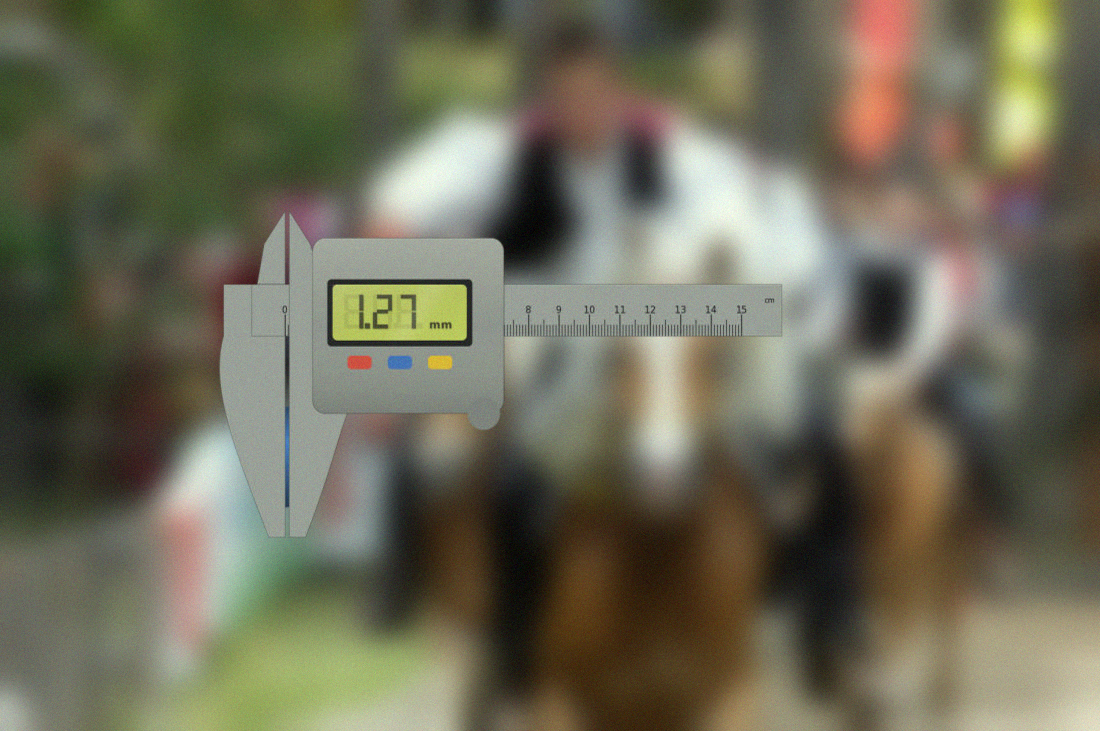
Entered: 1.27 mm
